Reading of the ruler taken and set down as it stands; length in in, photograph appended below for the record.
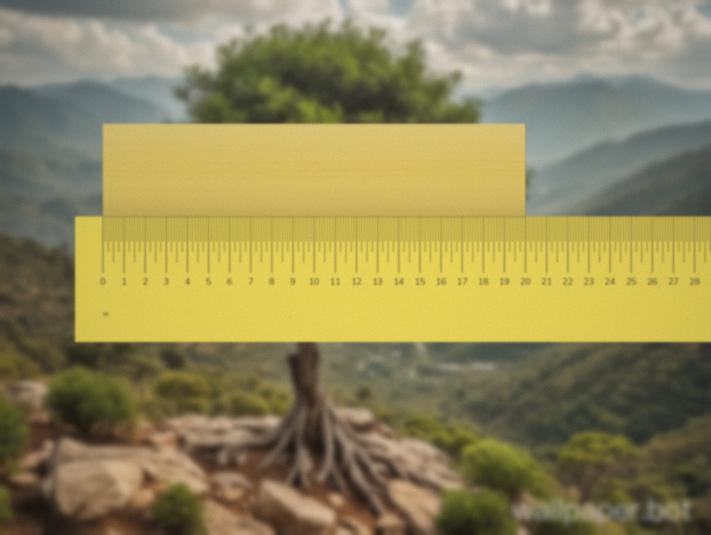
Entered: 20 in
